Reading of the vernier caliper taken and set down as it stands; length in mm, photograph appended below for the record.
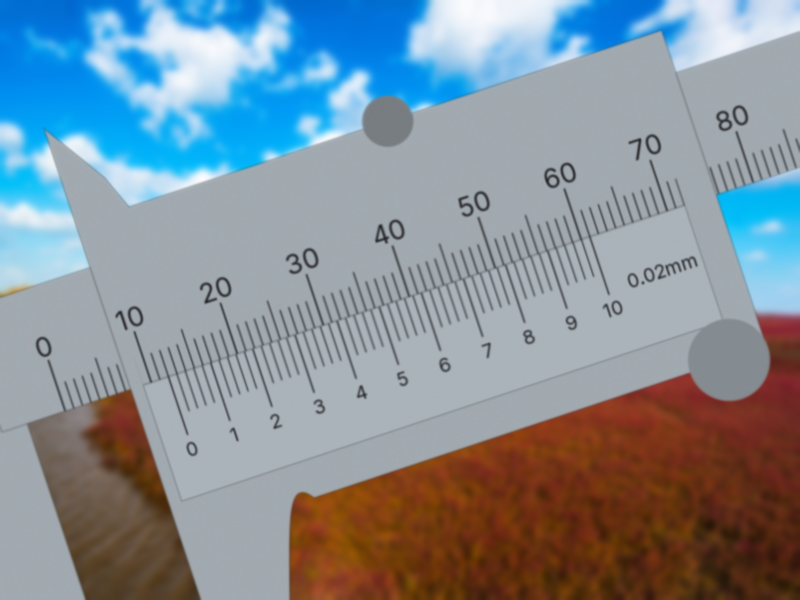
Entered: 12.0 mm
